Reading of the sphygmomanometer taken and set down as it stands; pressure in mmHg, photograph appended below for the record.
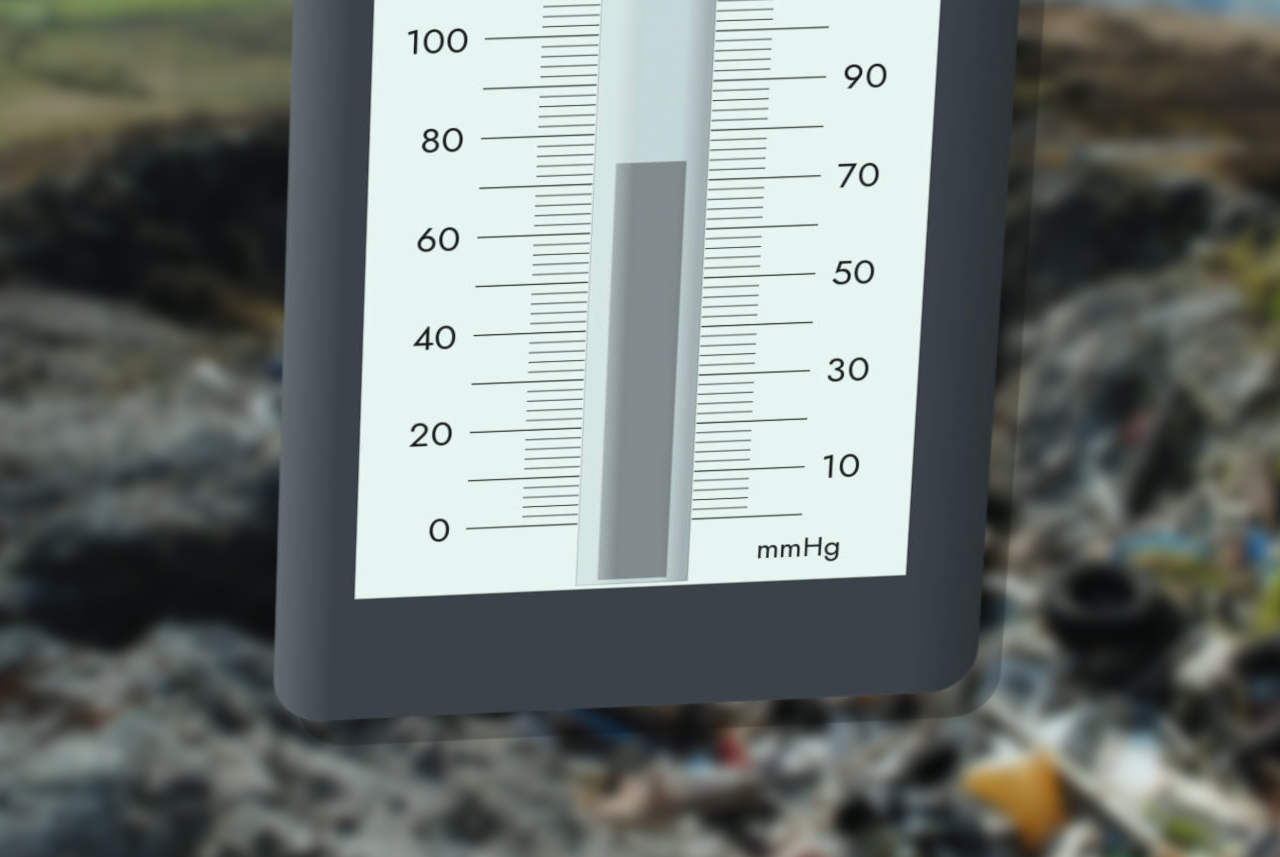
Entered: 74 mmHg
